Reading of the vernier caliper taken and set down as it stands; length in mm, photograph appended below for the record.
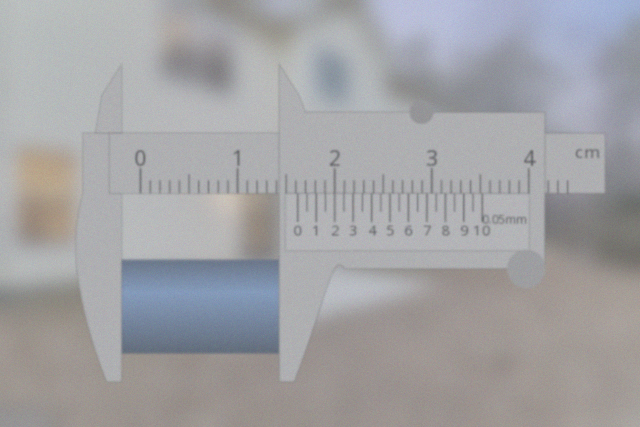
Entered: 16.2 mm
